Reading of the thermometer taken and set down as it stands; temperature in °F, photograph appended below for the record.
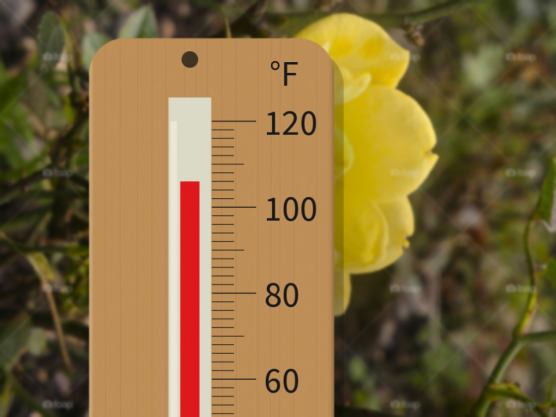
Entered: 106 °F
